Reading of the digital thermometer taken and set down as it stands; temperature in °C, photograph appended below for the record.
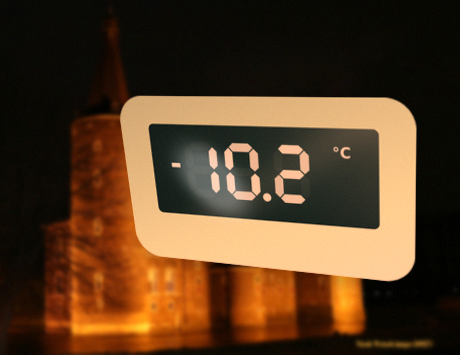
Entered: -10.2 °C
